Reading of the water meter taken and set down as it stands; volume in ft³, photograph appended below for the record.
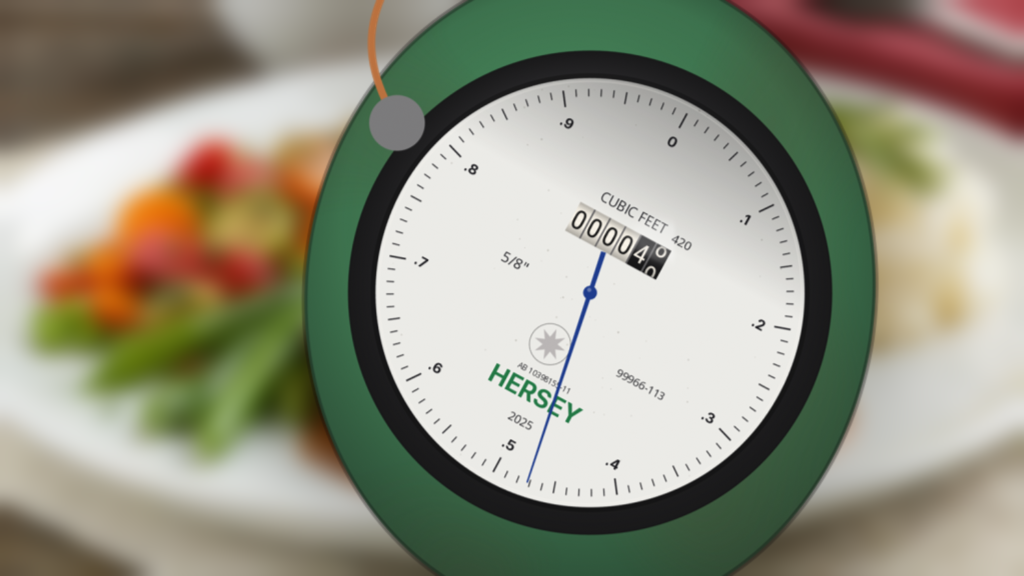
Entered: 48.47 ft³
